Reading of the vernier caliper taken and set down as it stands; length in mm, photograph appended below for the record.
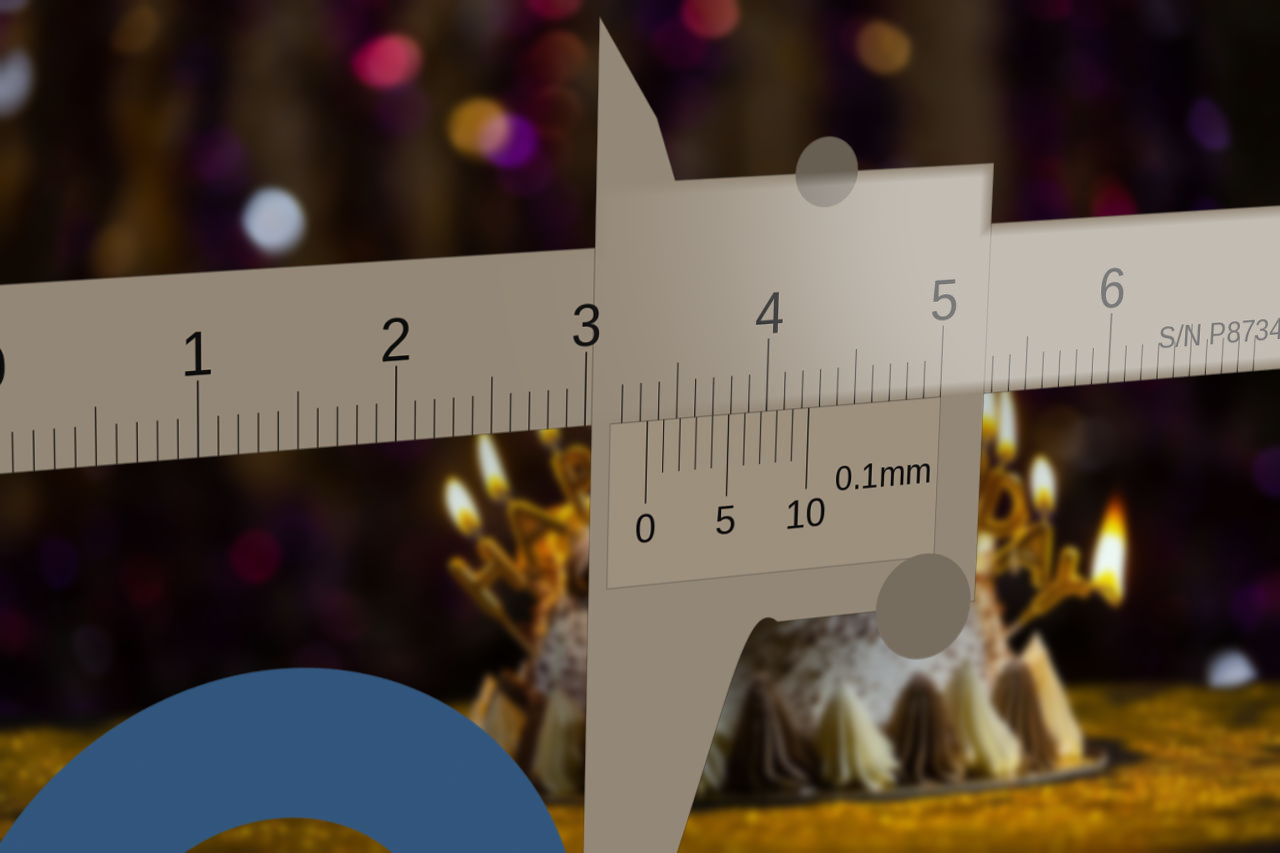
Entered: 33.4 mm
